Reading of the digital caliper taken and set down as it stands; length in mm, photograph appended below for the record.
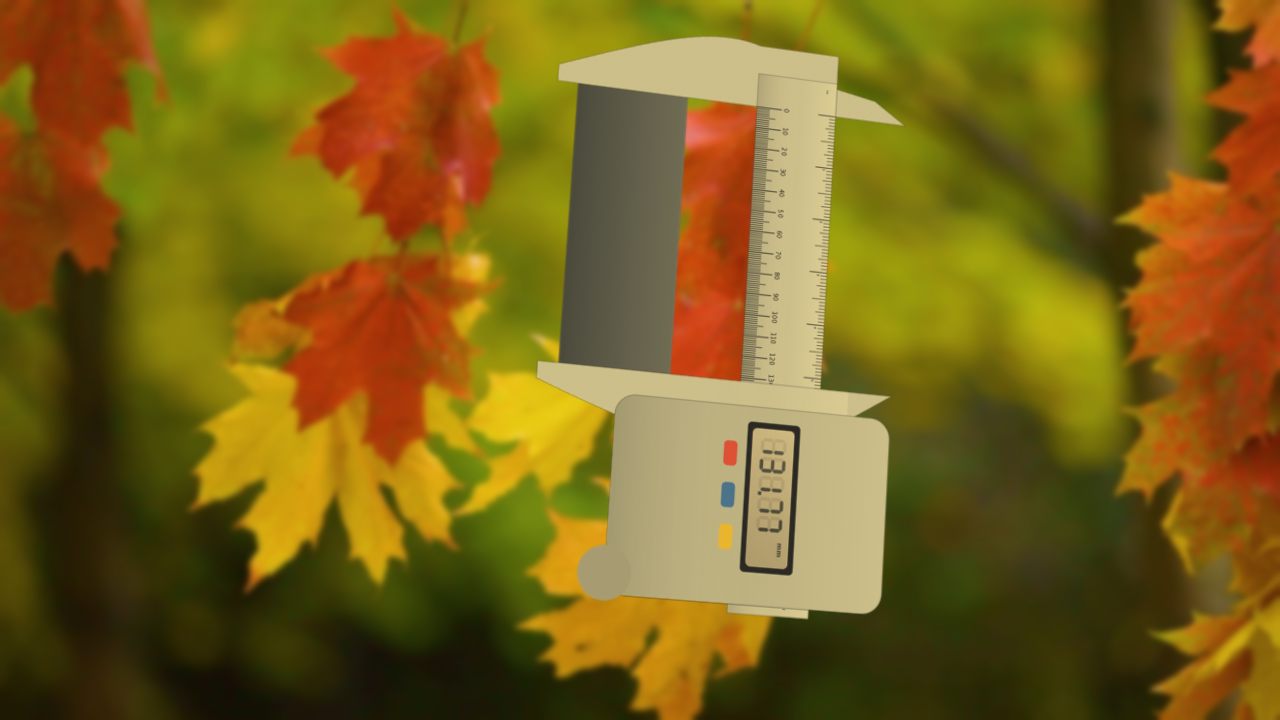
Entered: 131.77 mm
